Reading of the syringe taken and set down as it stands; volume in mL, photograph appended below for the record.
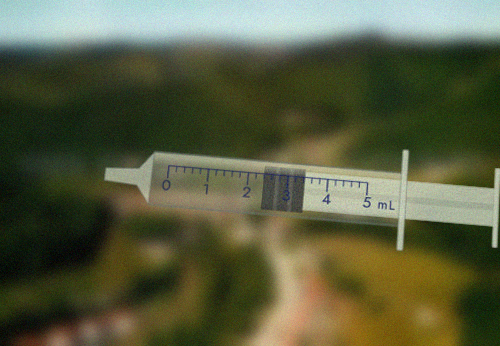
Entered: 2.4 mL
